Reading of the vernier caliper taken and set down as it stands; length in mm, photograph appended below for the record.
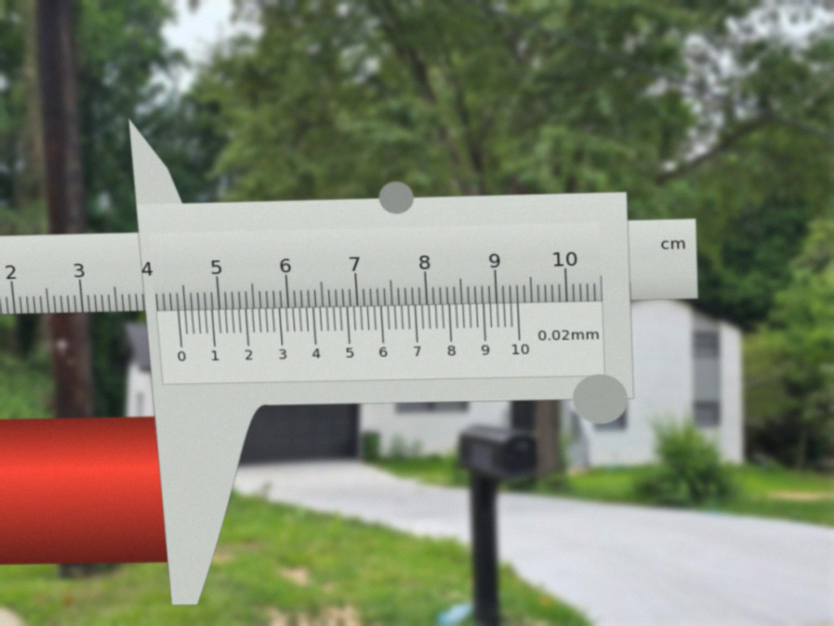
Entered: 44.0 mm
